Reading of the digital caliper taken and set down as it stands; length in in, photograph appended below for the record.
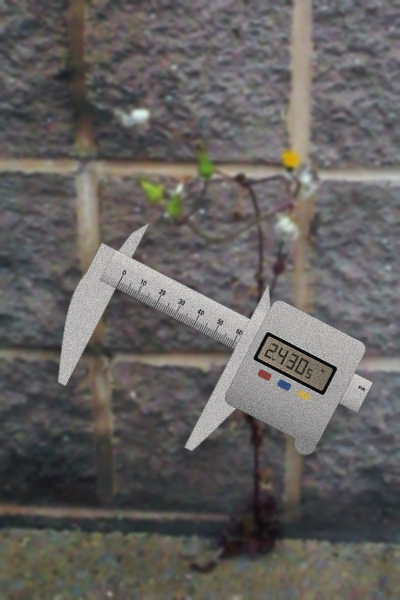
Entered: 2.4305 in
